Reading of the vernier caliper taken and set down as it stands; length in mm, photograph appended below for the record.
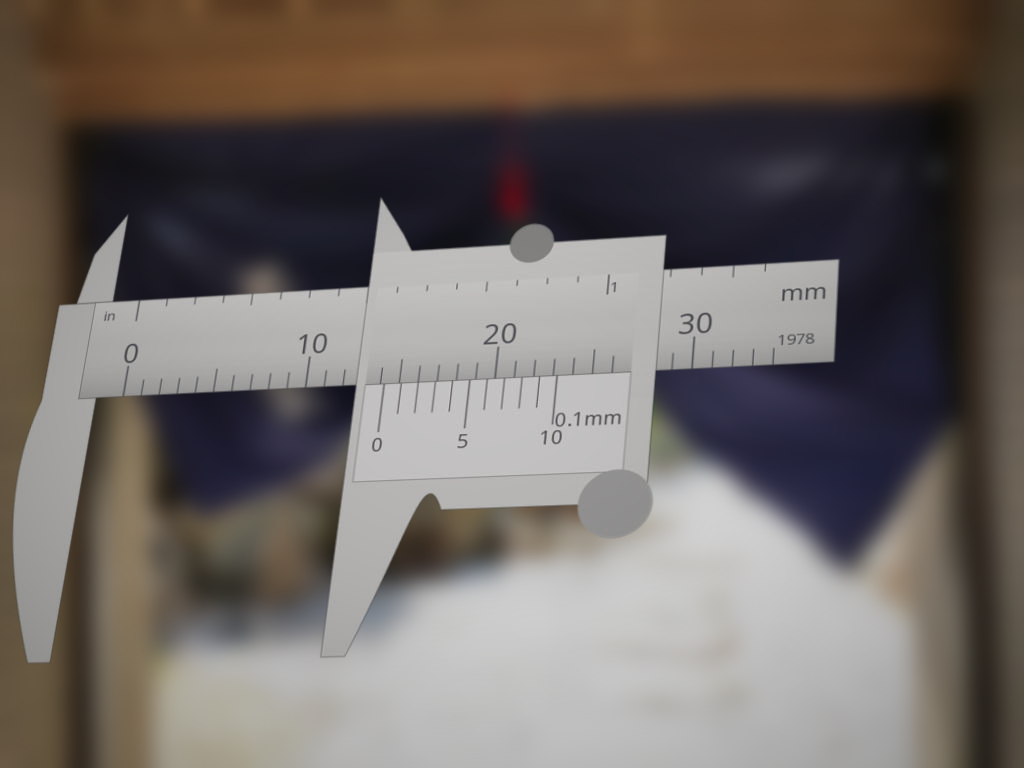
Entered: 14.2 mm
